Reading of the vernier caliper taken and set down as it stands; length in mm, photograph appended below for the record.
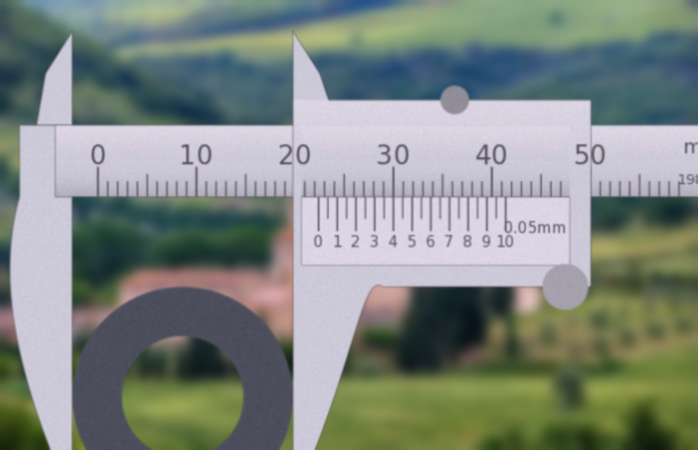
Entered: 22.4 mm
